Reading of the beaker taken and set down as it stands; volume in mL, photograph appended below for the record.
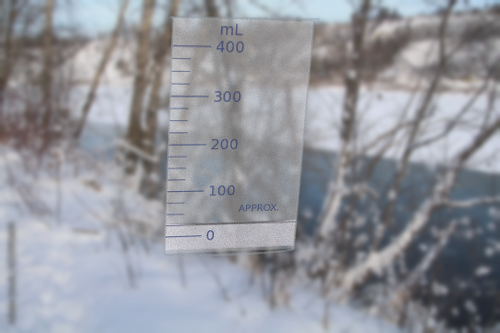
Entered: 25 mL
